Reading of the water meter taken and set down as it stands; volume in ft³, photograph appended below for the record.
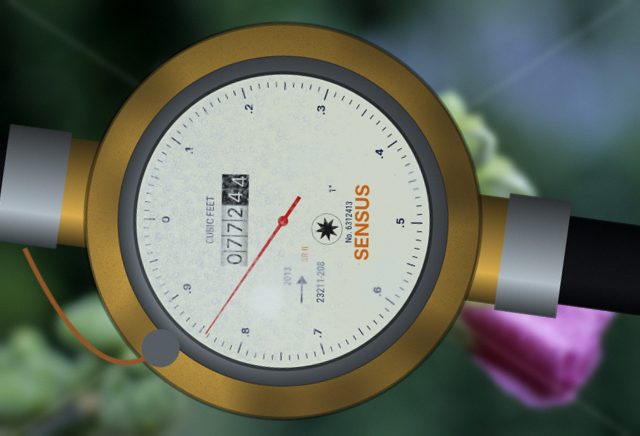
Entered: 77243.84 ft³
